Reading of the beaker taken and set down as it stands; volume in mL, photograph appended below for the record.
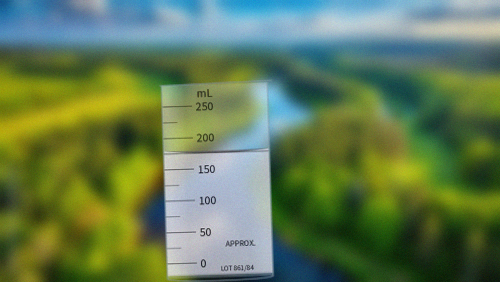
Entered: 175 mL
